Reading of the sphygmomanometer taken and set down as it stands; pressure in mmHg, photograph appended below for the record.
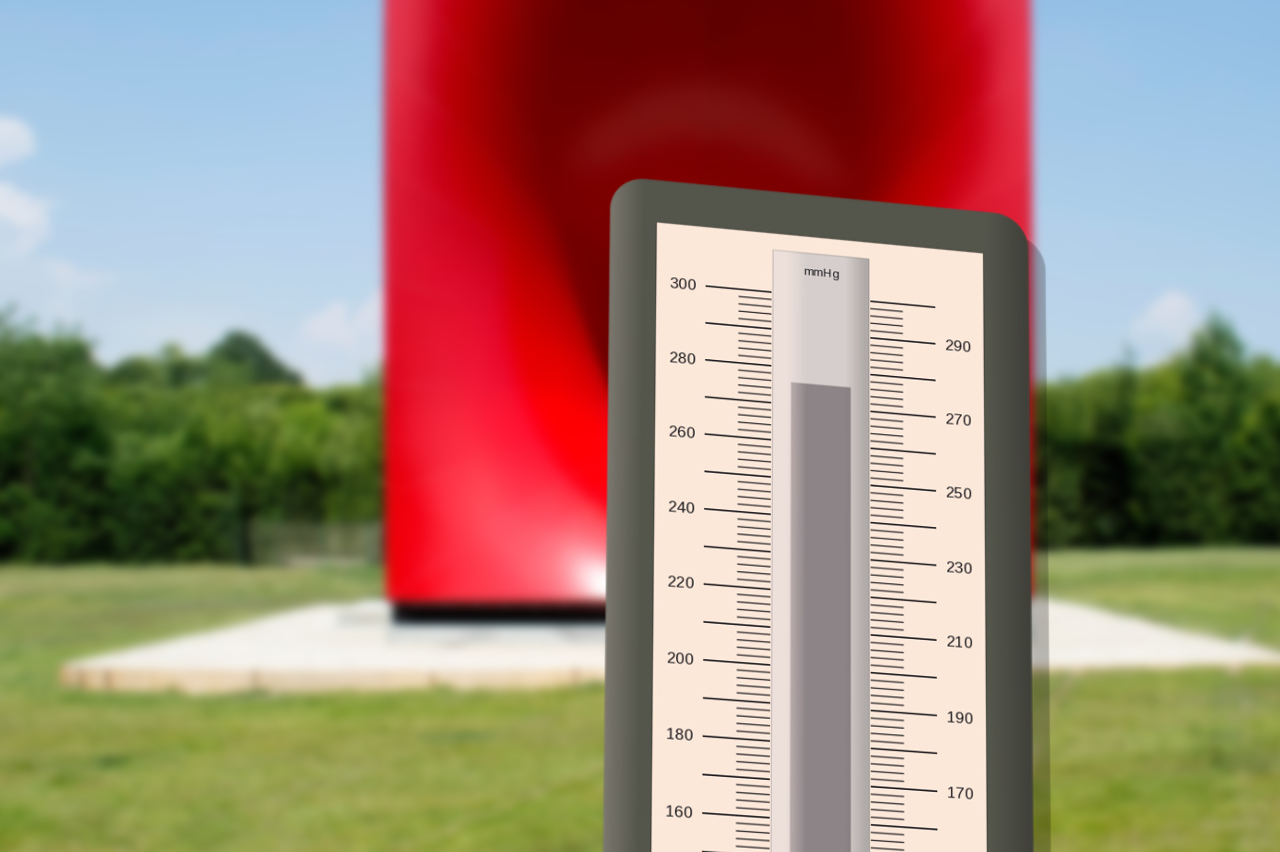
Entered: 276 mmHg
